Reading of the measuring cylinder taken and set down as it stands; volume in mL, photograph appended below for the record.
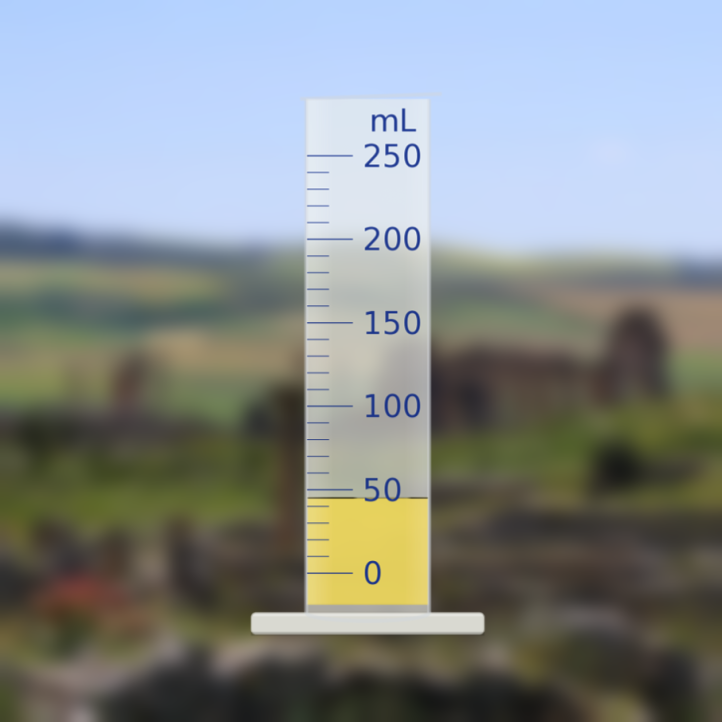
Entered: 45 mL
